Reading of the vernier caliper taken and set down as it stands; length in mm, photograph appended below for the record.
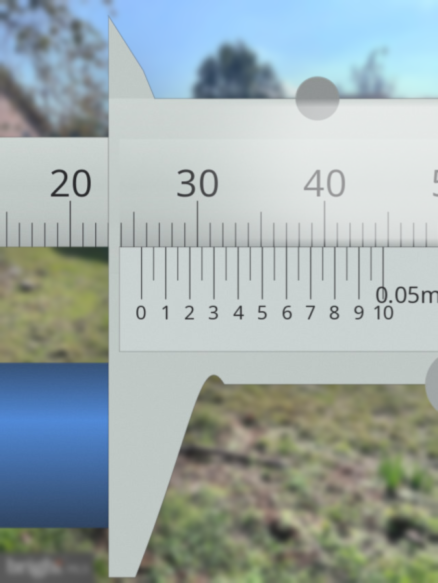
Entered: 25.6 mm
